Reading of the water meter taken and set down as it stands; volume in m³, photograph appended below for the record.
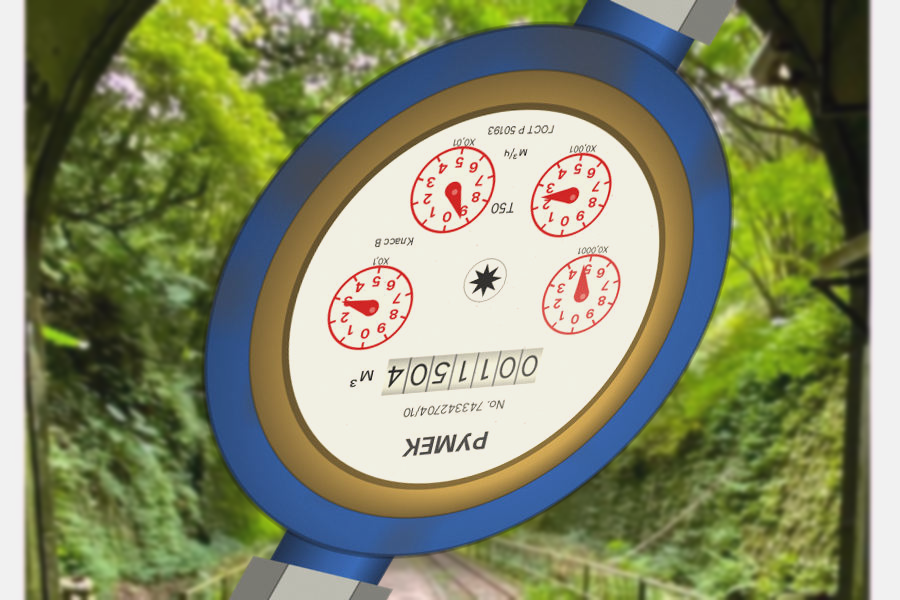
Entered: 11504.2924 m³
